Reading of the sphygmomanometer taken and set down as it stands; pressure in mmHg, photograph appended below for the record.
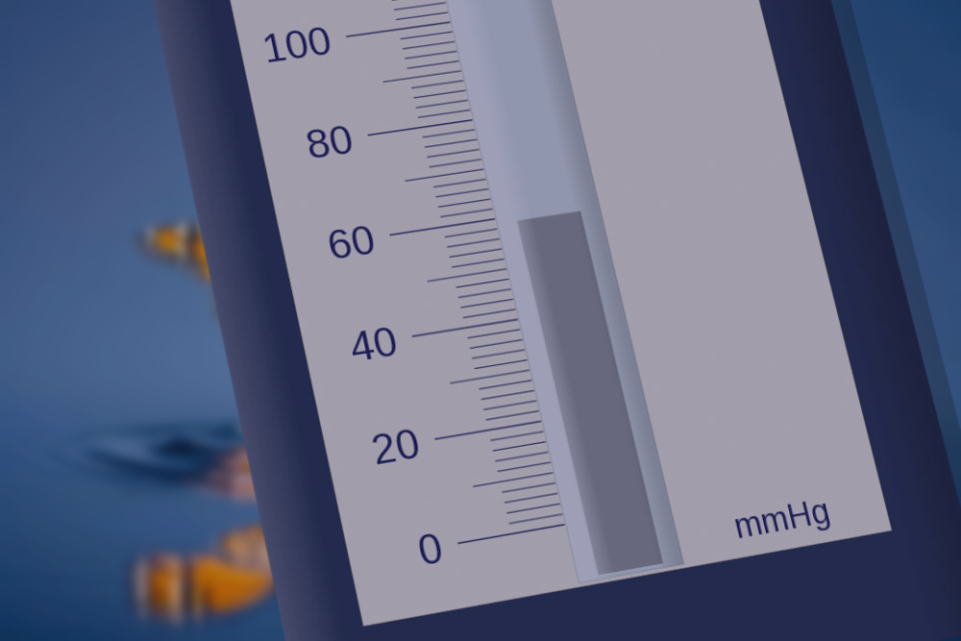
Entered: 59 mmHg
